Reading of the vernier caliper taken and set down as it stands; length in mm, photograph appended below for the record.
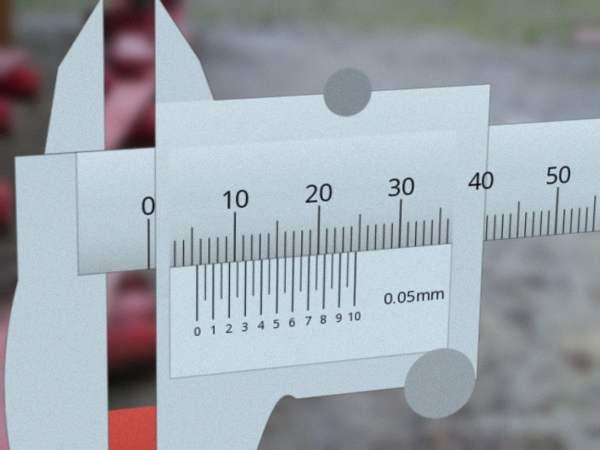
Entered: 5.6 mm
